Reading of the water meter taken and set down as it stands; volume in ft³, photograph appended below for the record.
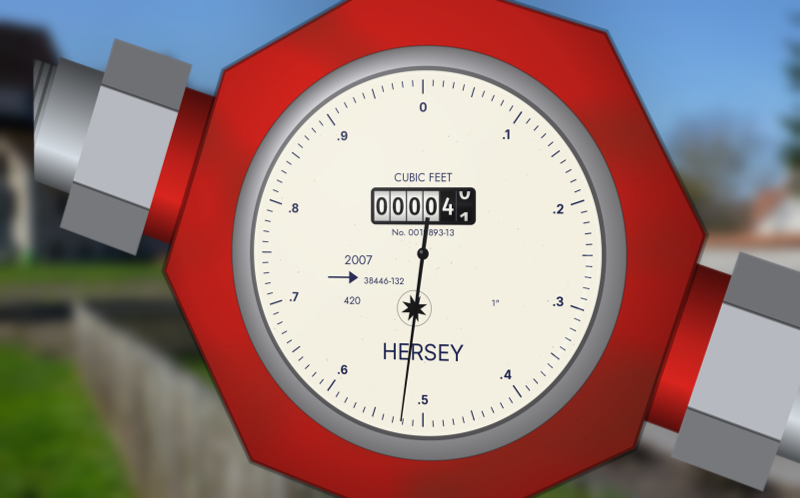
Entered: 40.52 ft³
